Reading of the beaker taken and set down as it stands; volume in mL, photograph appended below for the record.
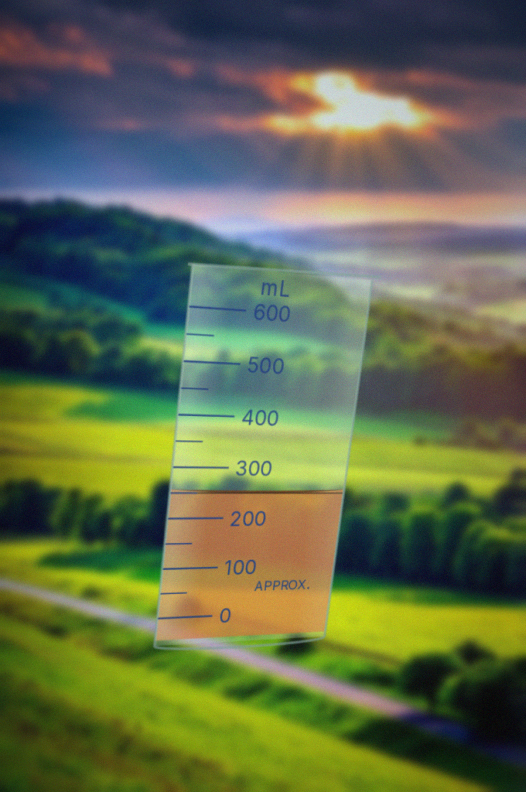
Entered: 250 mL
